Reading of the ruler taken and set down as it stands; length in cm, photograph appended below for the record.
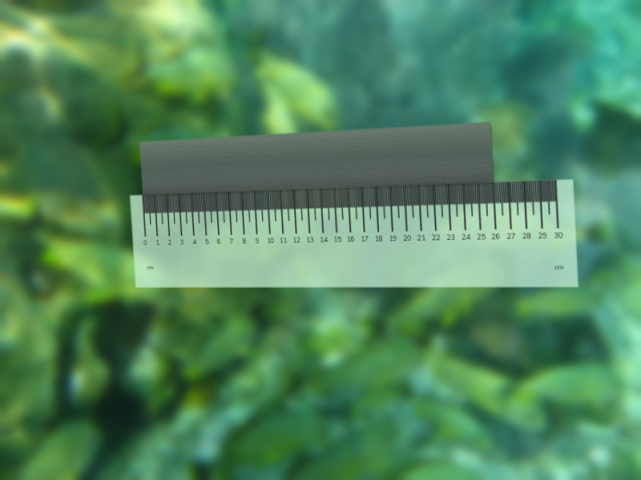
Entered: 26 cm
